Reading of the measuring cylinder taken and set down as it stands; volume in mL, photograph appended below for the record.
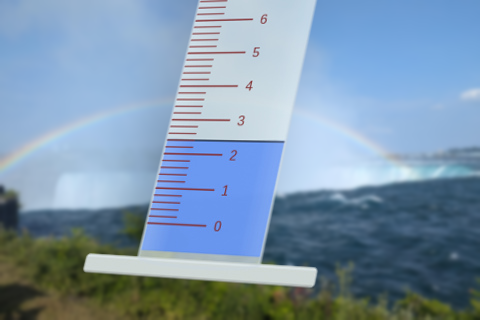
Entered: 2.4 mL
